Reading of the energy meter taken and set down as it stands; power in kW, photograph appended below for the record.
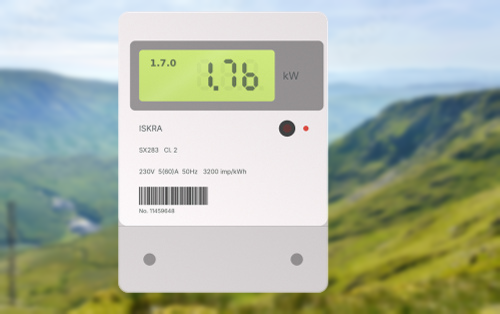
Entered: 1.76 kW
